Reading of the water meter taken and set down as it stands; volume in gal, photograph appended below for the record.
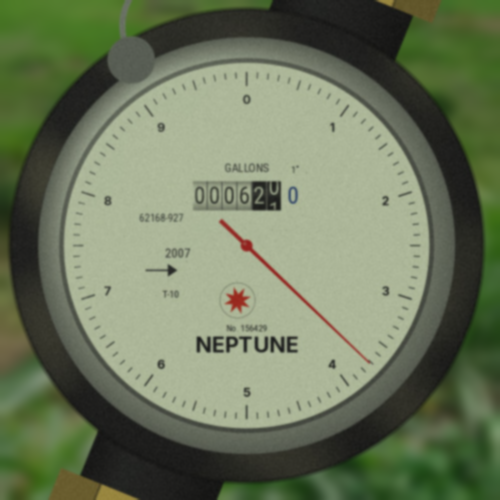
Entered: 6203.7 gal
